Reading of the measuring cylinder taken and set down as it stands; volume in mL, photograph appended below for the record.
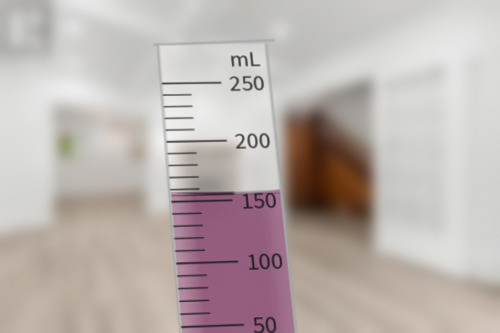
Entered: 155 mL
